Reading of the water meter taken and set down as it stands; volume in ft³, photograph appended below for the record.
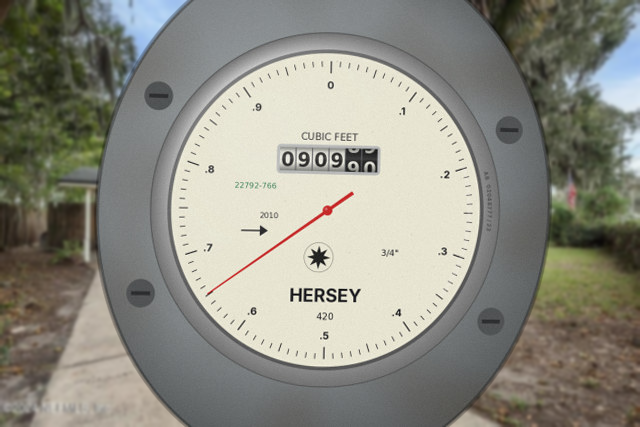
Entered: 90989.65 ft³
